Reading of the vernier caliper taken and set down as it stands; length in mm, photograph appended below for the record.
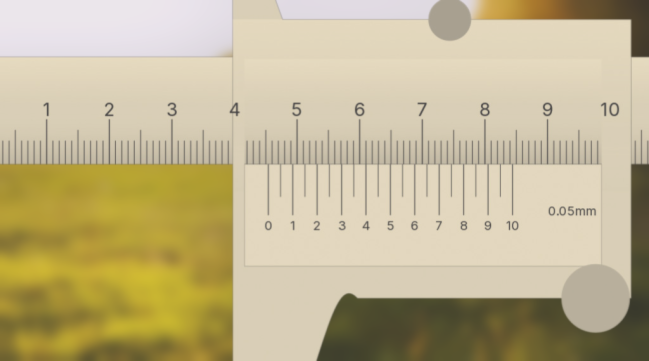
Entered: 45.4 mm
